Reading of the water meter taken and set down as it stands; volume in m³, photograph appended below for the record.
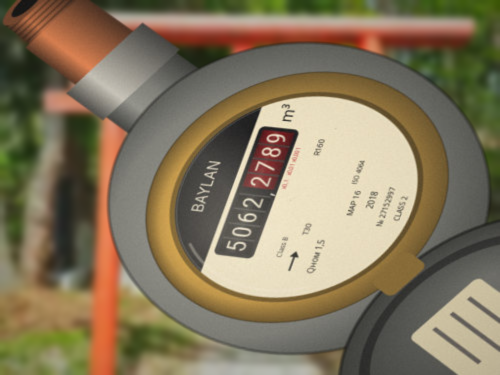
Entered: 5062.2789 m³
